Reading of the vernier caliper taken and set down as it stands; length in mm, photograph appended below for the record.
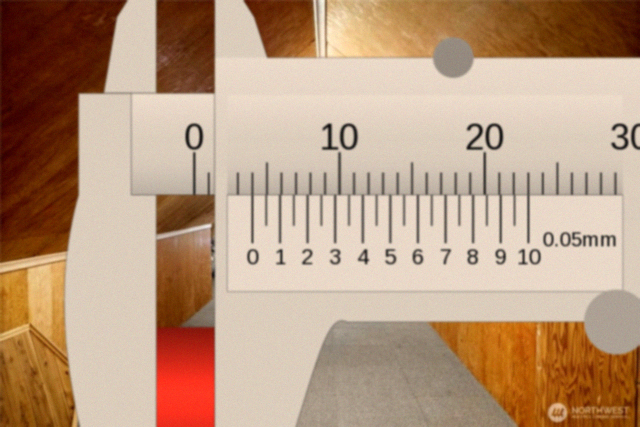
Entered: 4.0 mm
